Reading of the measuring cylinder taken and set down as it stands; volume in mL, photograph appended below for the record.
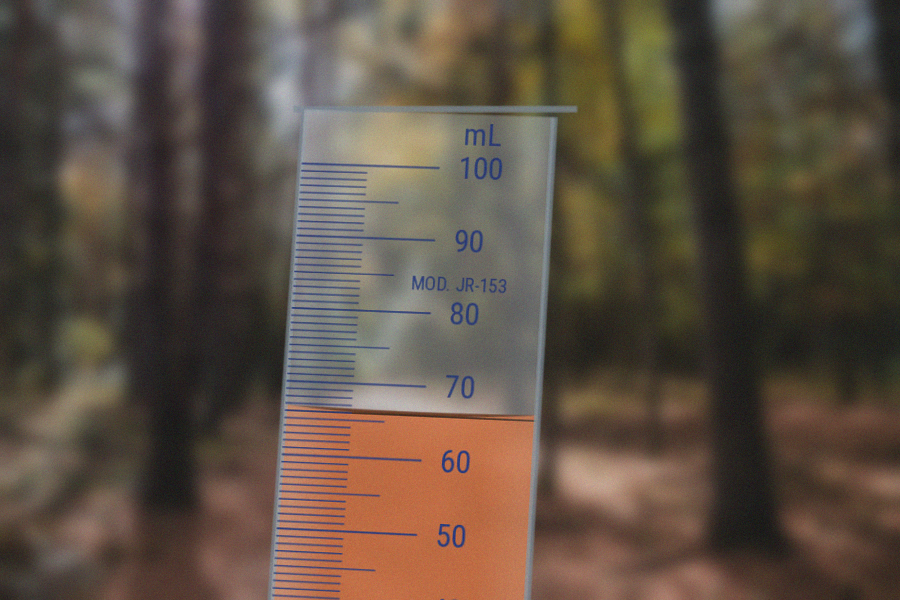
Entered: 66 mL
